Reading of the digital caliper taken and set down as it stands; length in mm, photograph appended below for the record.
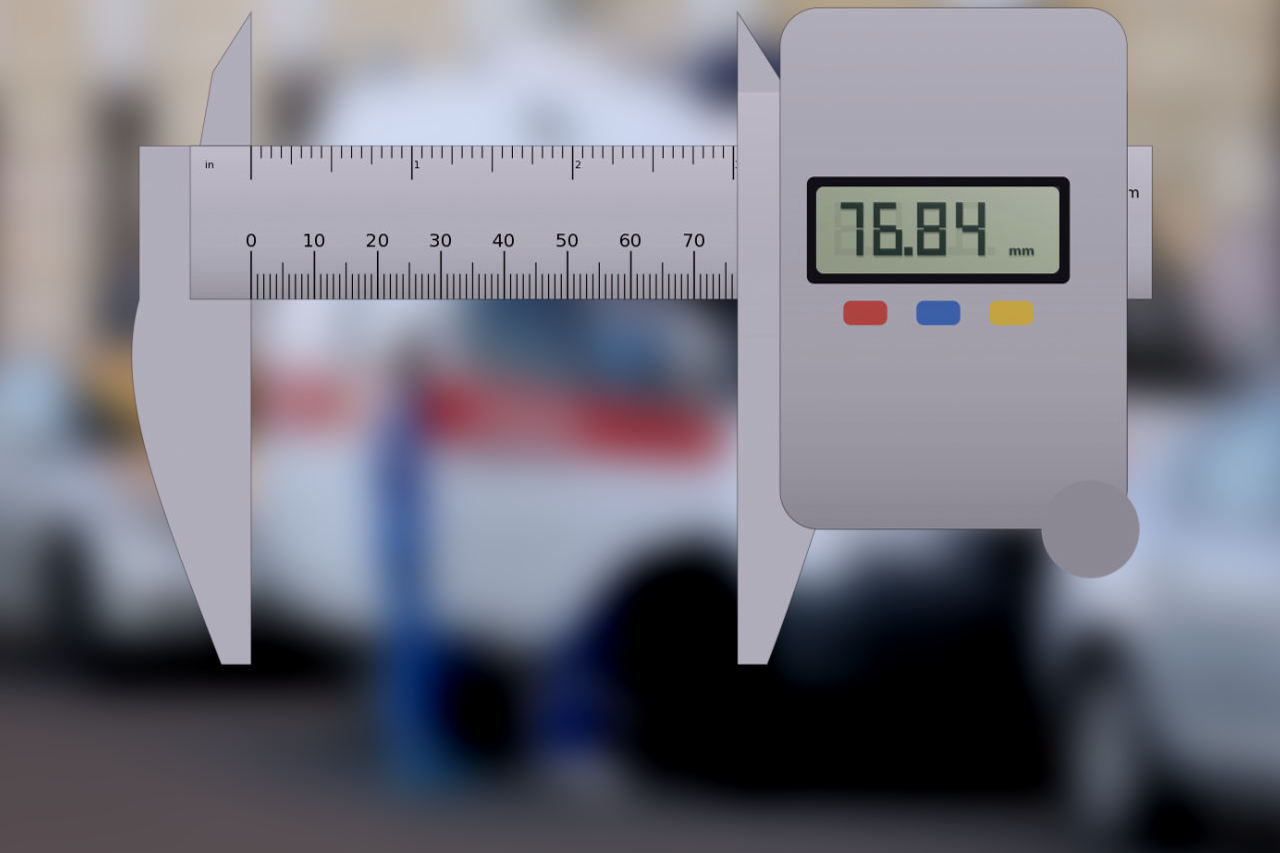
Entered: 76.84 mm
